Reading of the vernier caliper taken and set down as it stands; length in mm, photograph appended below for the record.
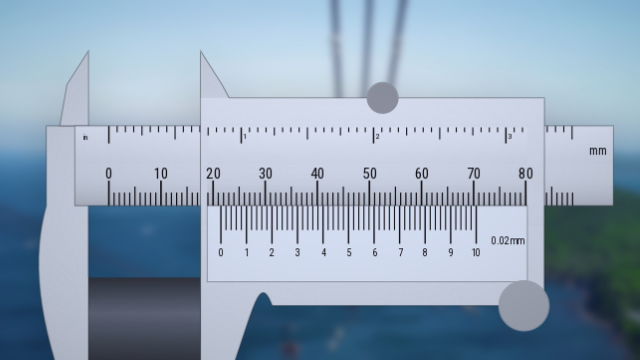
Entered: 21.5 mm
